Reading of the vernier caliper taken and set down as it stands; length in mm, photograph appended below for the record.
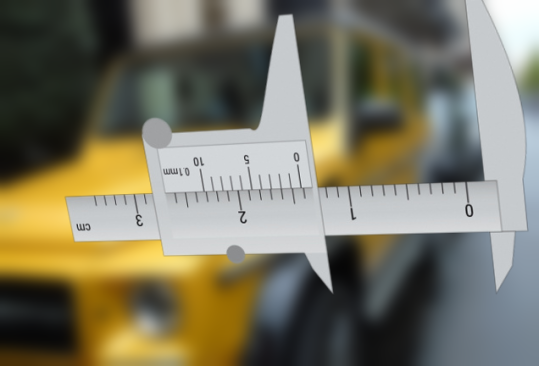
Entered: 14.2 mm
